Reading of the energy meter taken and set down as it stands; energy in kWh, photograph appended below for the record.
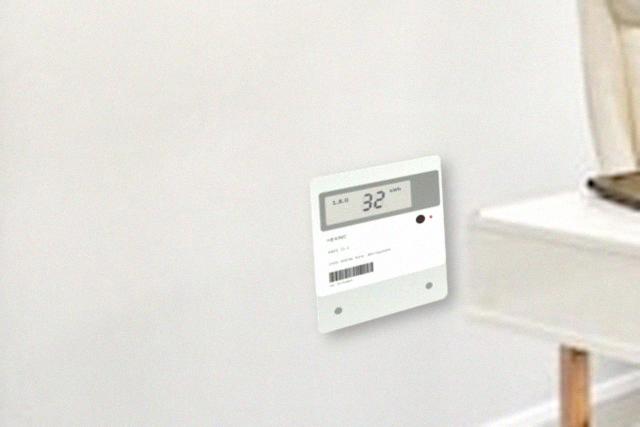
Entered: 32 kWh
